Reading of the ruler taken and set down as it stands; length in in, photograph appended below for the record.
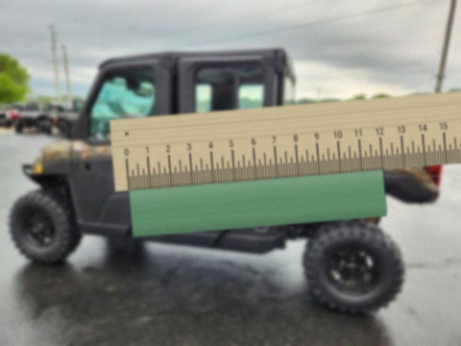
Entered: 12 in
